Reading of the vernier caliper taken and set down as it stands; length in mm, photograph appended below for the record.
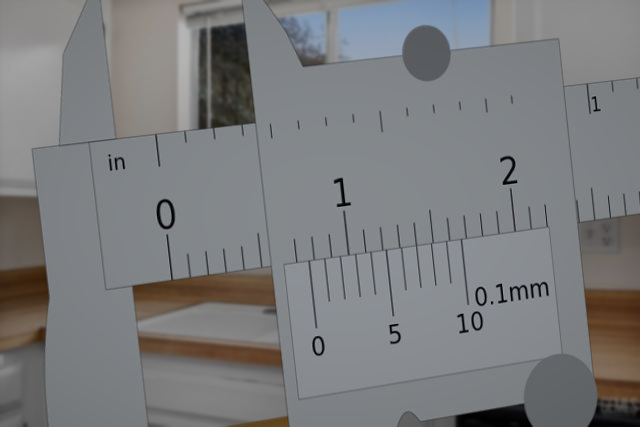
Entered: 7.7 mm
